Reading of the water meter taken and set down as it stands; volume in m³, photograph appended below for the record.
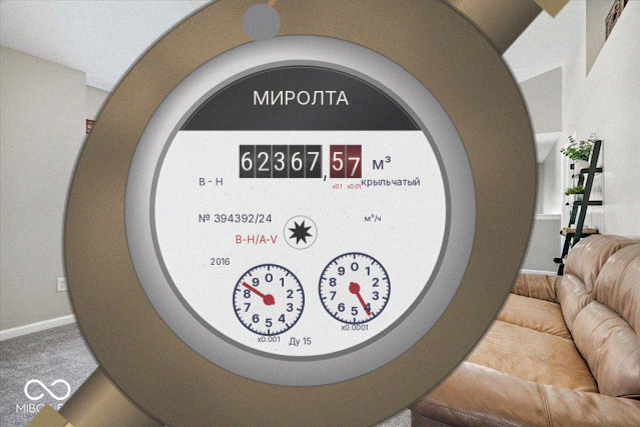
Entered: 62367.5684 m³
